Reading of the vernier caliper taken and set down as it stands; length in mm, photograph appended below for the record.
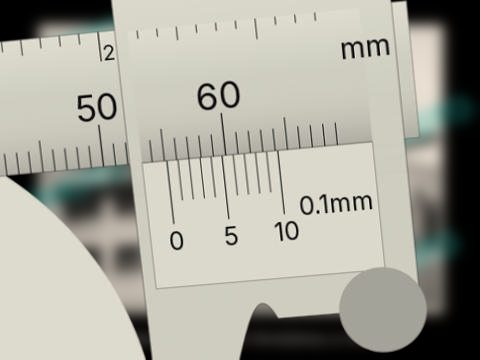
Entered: 55.2 mm
